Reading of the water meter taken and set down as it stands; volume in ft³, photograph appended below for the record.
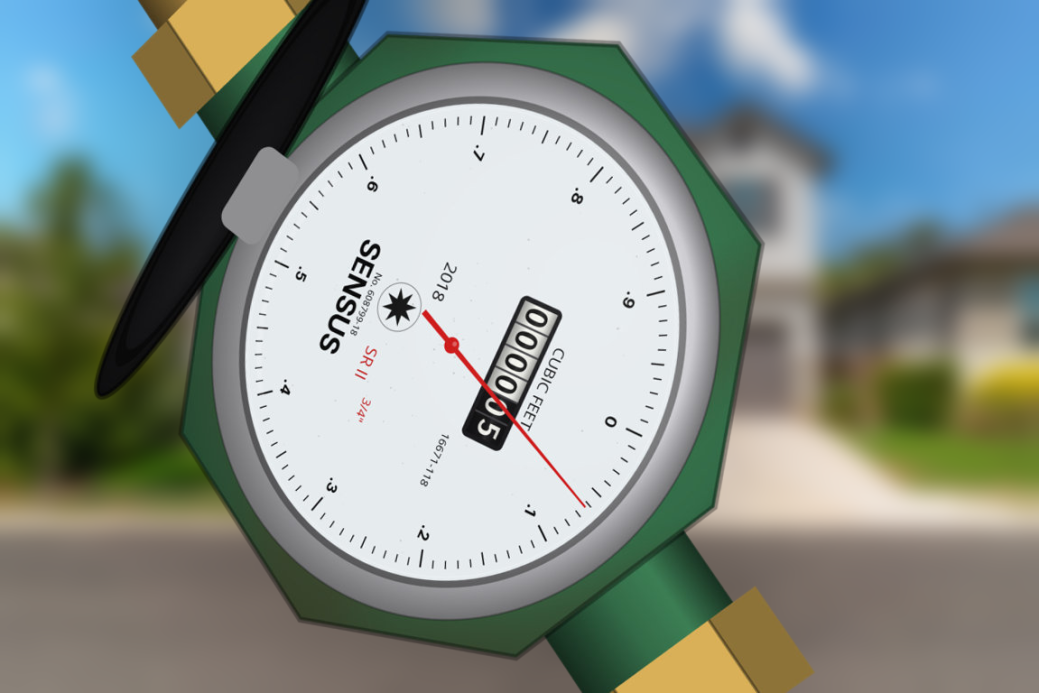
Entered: 5.06 ft³
